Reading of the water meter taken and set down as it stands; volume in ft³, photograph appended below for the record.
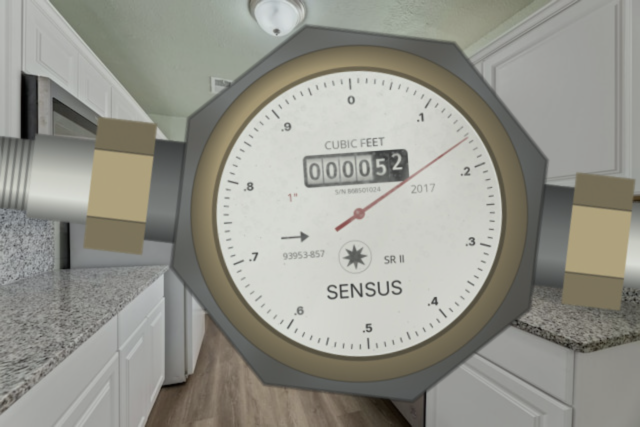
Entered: 52.16 ft³
